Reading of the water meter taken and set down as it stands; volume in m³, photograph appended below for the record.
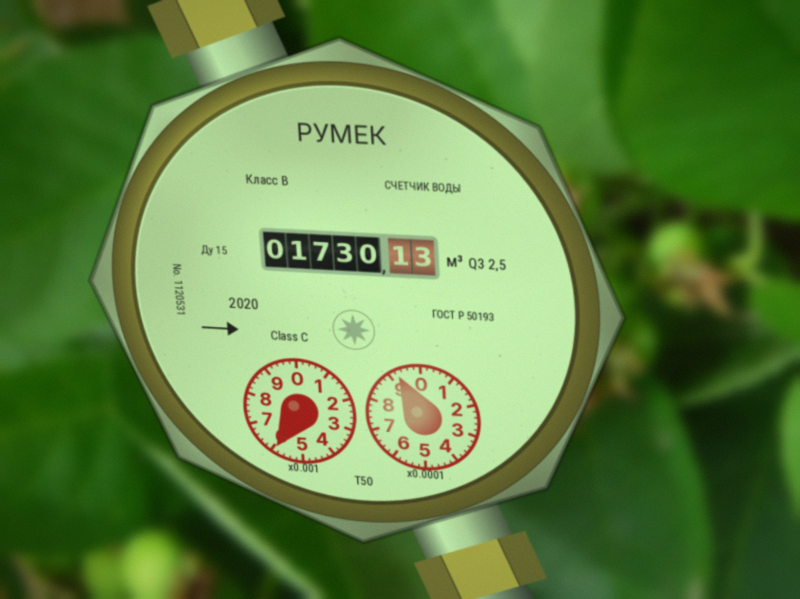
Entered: 1730.1359 m³
